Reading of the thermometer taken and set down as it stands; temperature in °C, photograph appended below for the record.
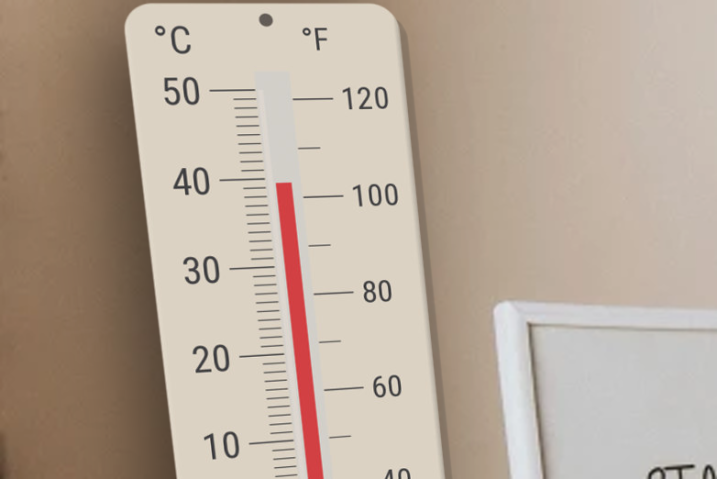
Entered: 39.5 °C
